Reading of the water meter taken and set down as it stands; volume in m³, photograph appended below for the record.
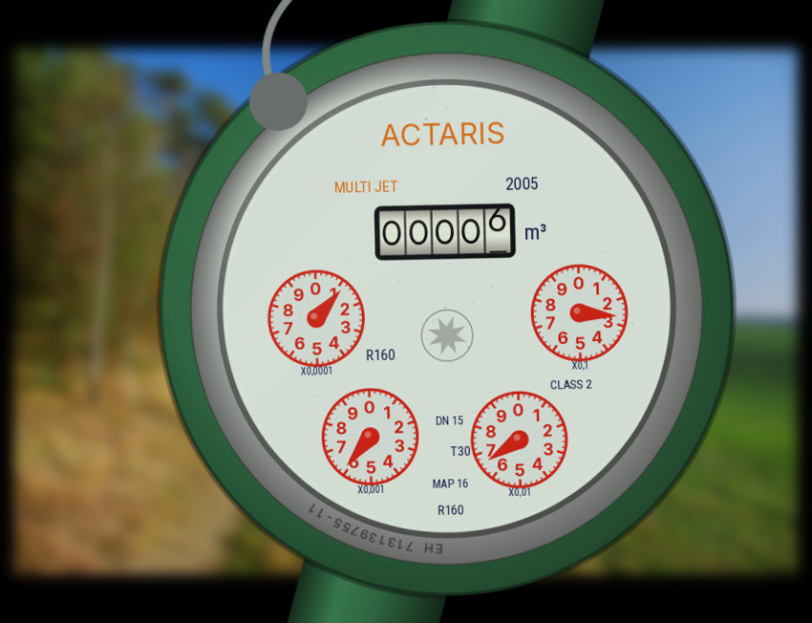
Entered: 6.2661 m³
